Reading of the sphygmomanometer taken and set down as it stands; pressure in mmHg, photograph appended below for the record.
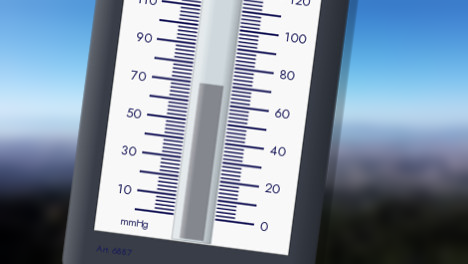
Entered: 70 mmHg
